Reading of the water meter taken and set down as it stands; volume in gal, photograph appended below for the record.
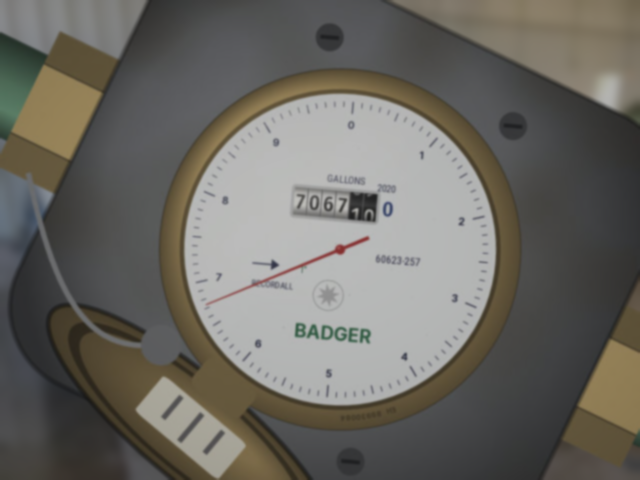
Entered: 7067096.7 gal
